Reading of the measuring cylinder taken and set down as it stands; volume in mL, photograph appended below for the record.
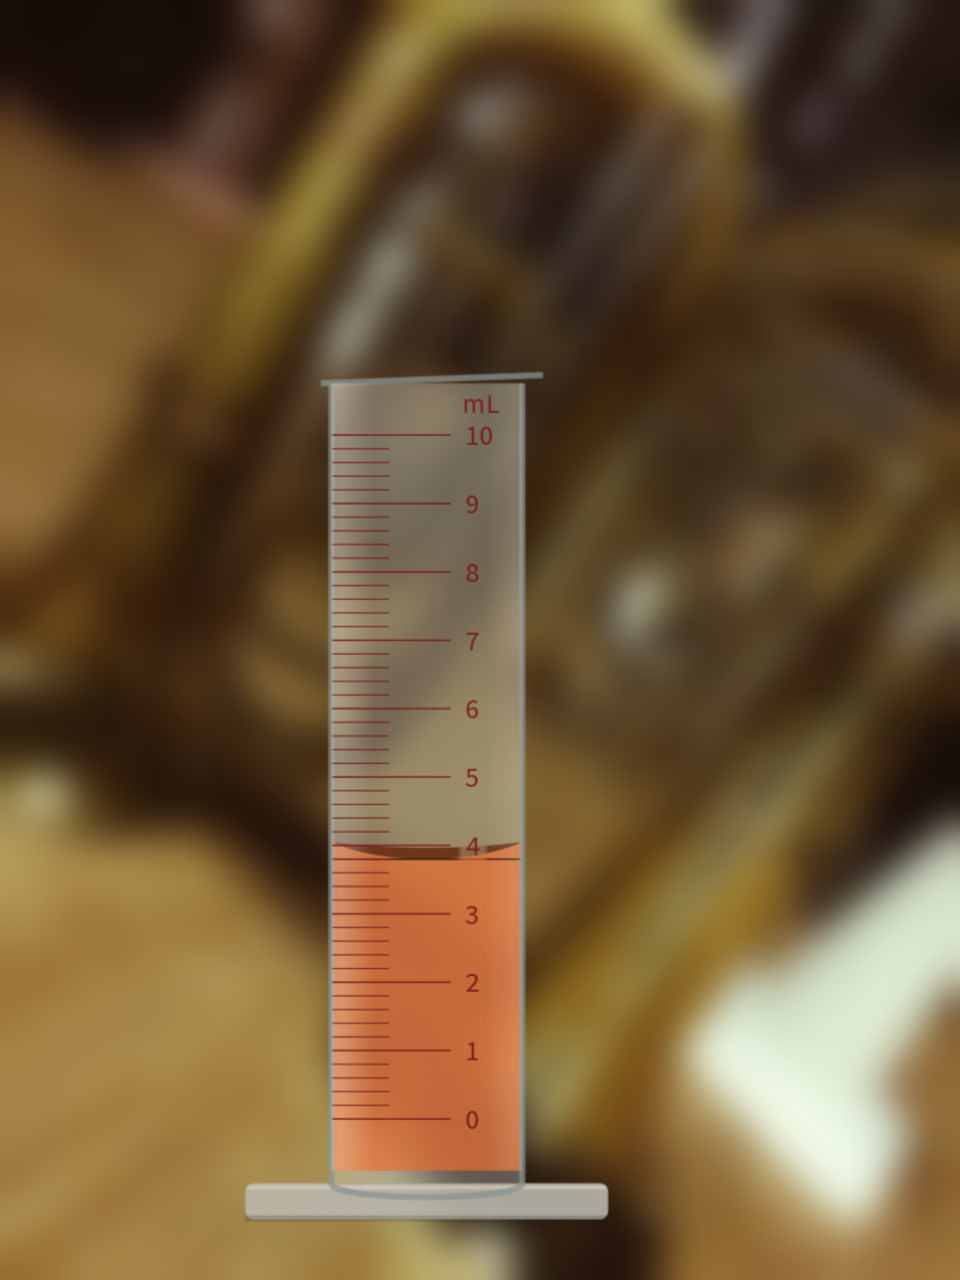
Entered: 3.8 mL
